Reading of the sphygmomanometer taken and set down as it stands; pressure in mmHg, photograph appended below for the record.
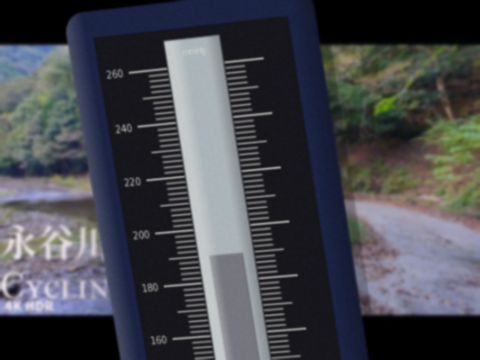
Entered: 190 mmHg
